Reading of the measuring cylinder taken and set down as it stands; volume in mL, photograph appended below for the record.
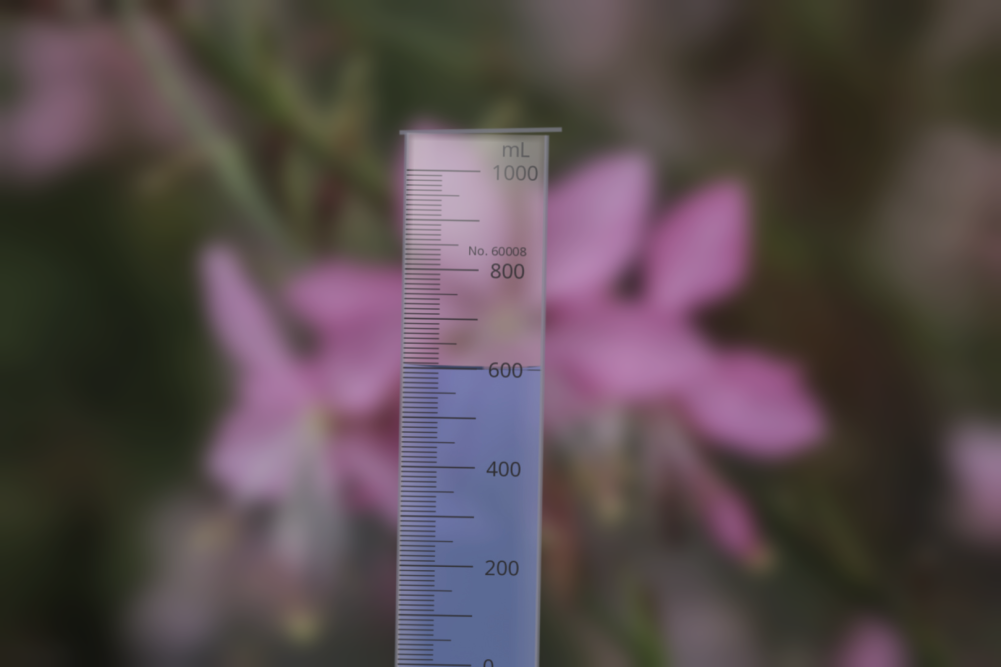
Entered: 600 mL
